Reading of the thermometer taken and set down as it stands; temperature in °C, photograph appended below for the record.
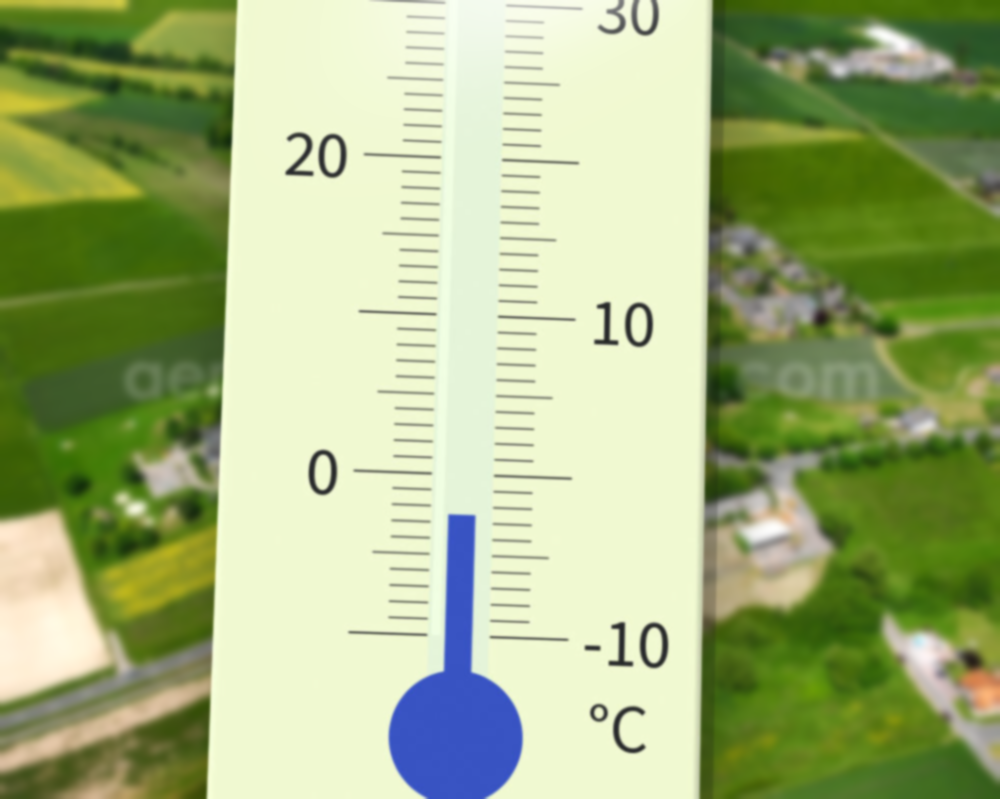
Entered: -2.5 °C
